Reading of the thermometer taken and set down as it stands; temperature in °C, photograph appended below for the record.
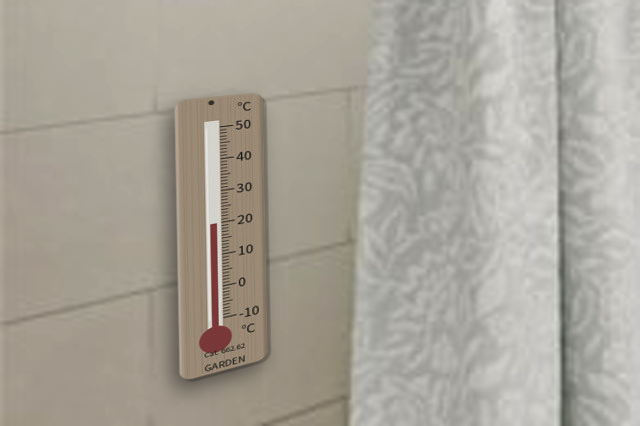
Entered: 20 °C
